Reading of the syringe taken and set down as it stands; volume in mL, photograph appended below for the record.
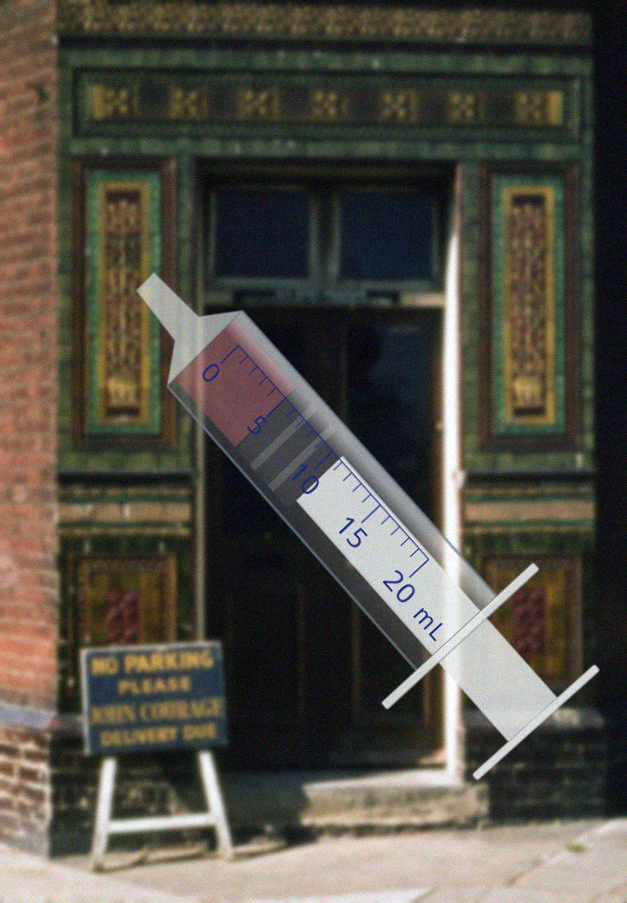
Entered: 5 mL
